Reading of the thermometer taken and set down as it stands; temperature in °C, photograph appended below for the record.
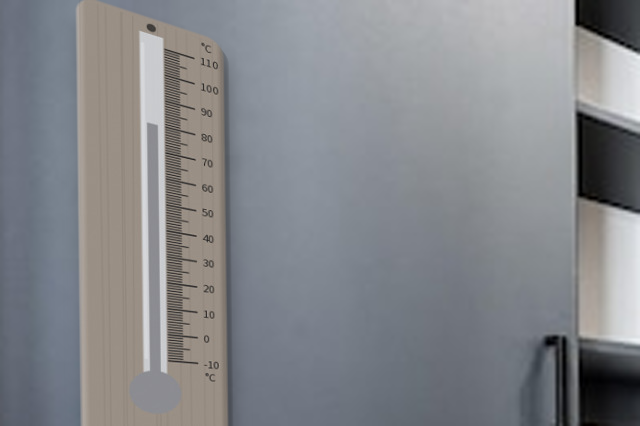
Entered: 80 °C
